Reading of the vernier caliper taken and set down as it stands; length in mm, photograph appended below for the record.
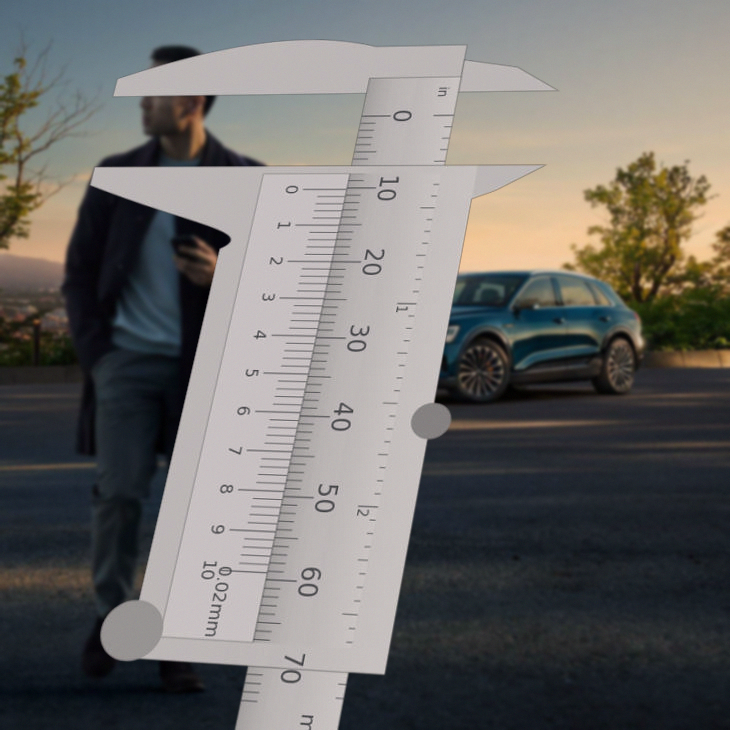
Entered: 10.2 mm
